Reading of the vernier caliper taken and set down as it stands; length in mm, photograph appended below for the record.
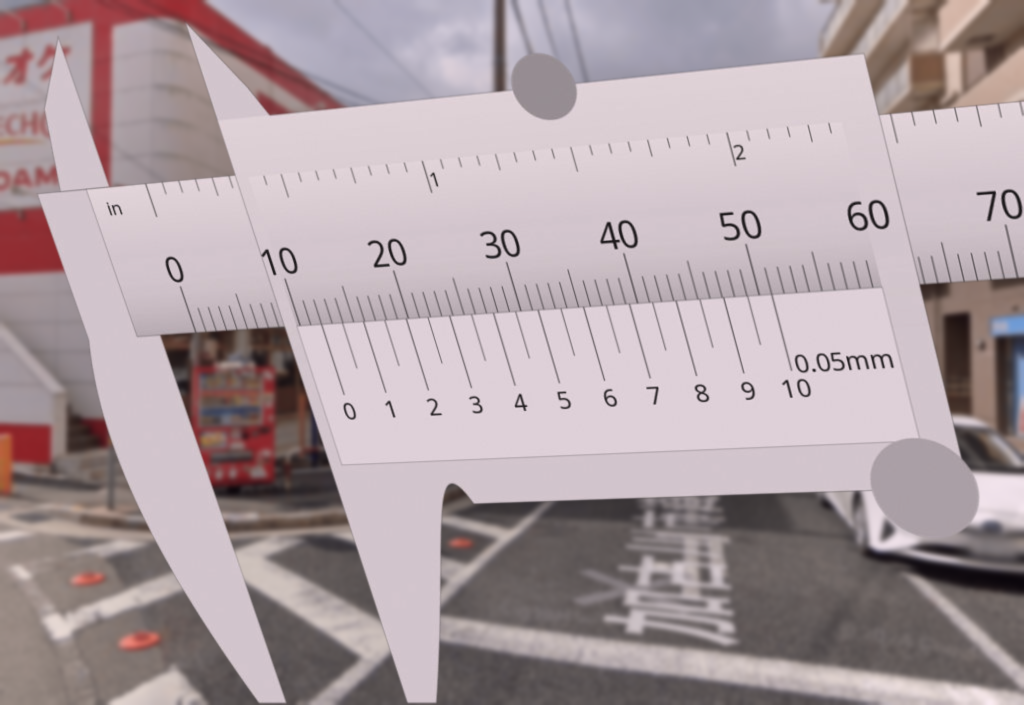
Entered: 12.0 mm
